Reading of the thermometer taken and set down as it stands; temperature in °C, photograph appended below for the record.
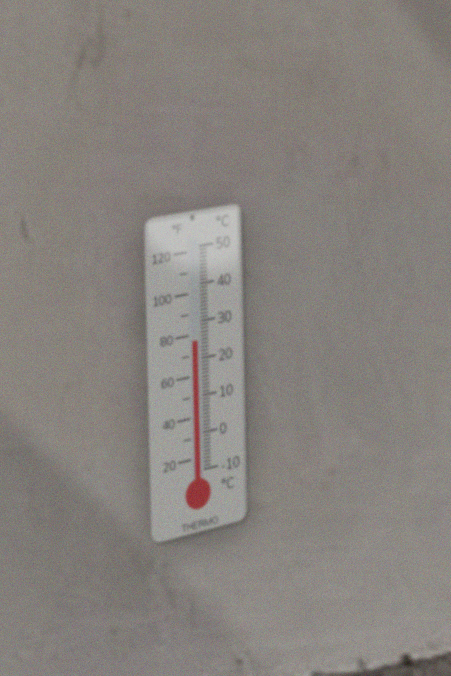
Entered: 25 °C
